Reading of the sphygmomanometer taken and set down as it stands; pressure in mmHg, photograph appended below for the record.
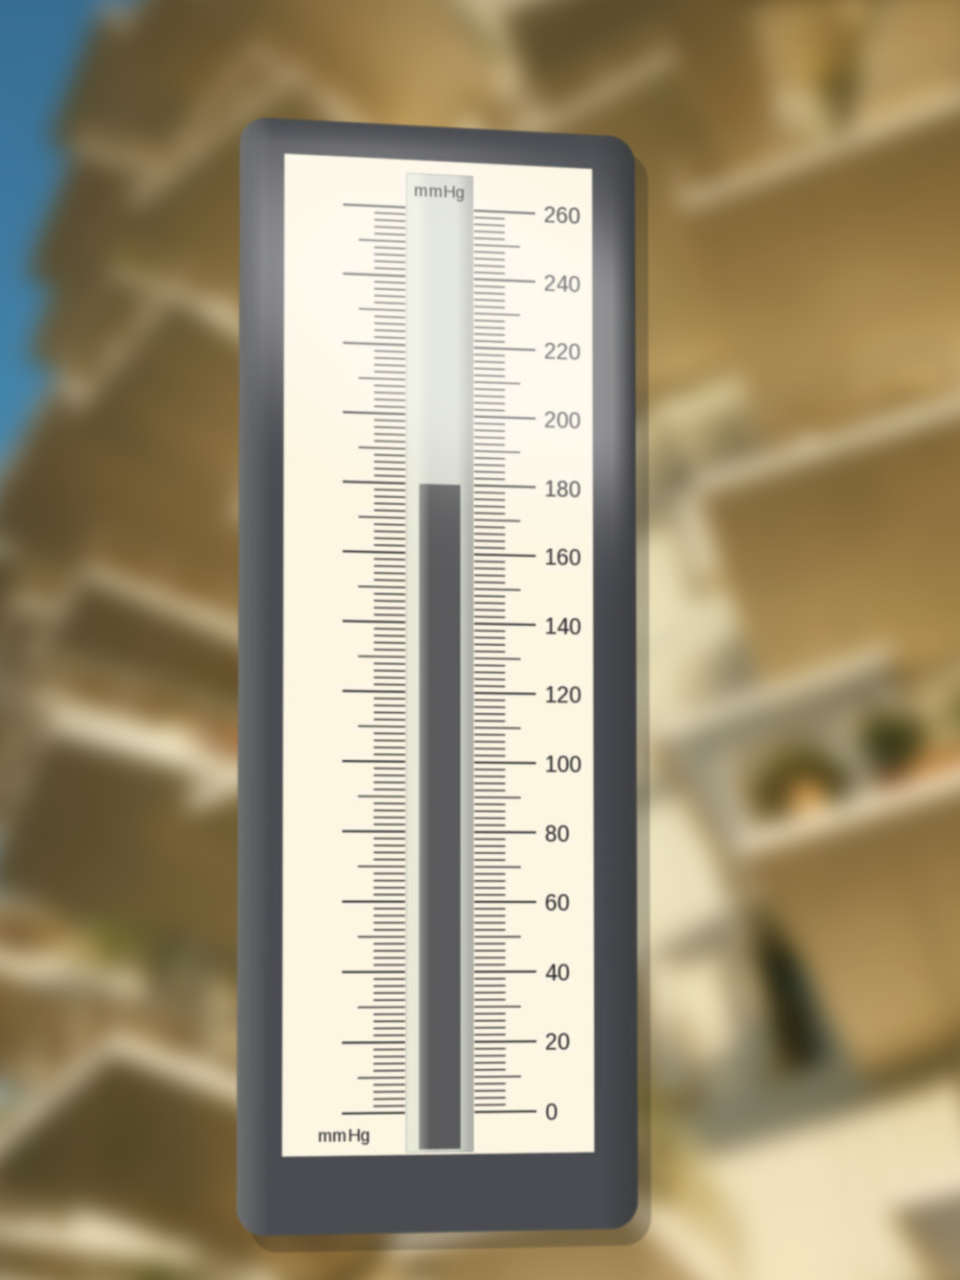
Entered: 180 mmHg
